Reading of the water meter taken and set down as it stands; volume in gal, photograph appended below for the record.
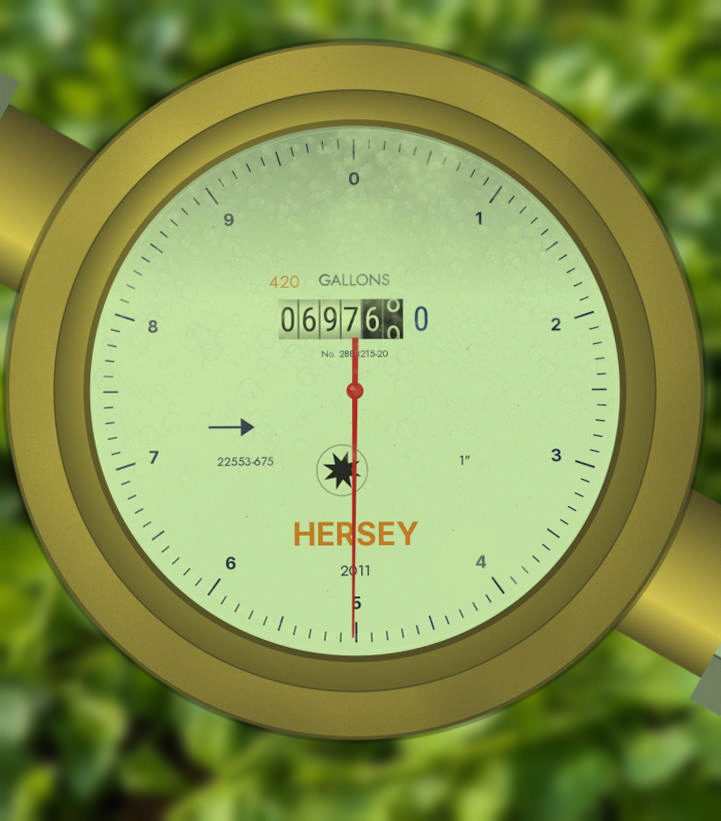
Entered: 697685.0 gal
